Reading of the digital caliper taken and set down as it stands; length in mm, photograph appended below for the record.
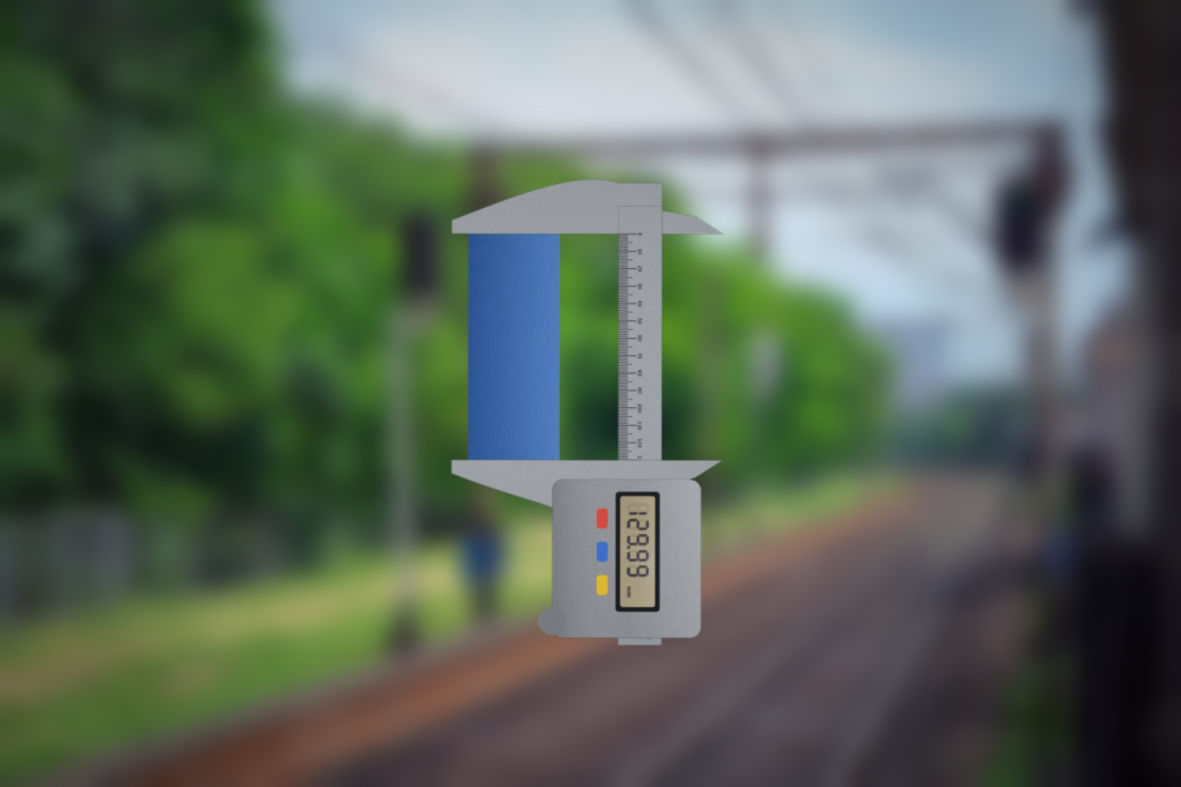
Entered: 129.99 mm
